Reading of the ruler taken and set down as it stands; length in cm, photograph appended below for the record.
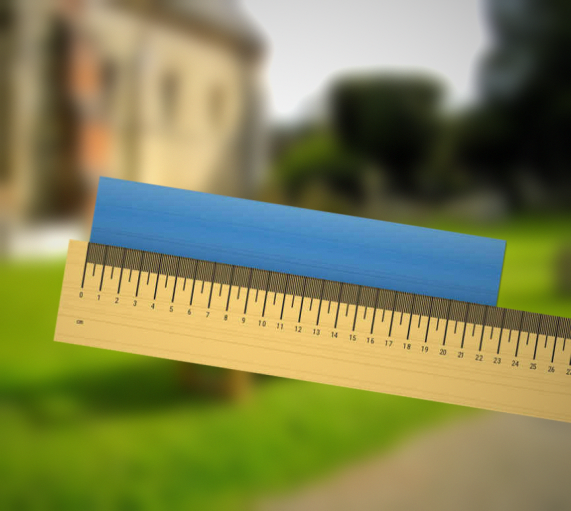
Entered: 22.5 cm
